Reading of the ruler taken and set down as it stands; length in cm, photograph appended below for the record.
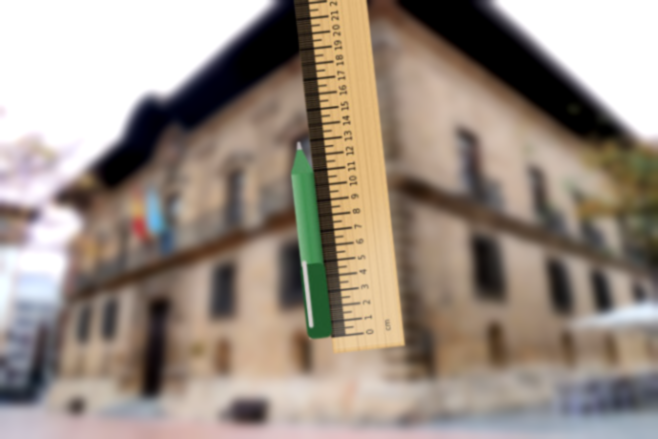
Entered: 13 cm
